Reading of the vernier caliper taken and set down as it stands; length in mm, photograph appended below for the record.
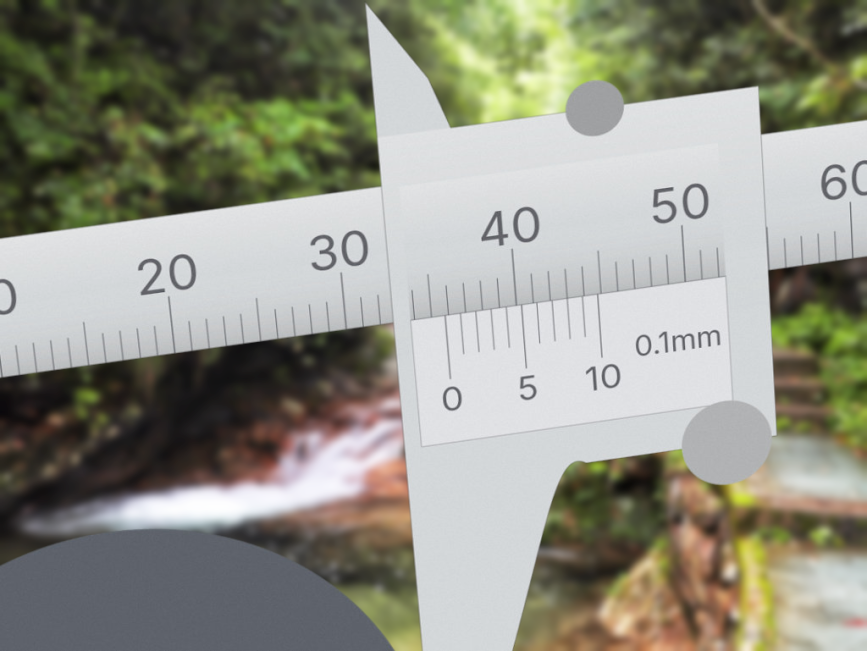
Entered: 35.8 mm
